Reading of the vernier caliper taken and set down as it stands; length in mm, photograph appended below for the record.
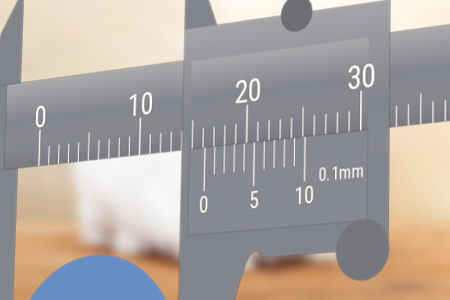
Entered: 16.2 mm
